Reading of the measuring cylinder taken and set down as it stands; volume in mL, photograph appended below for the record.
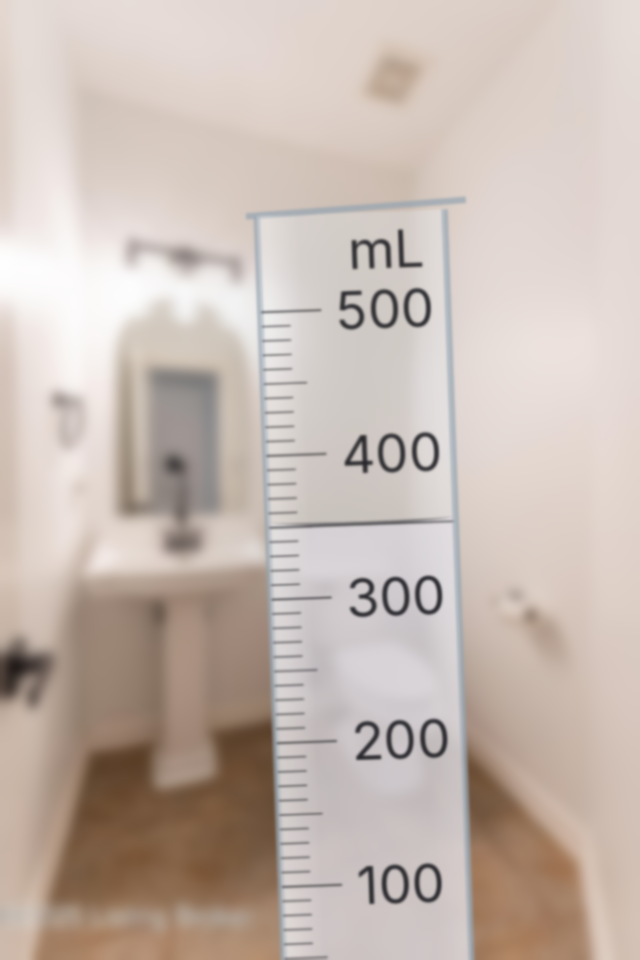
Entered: 350 mL
